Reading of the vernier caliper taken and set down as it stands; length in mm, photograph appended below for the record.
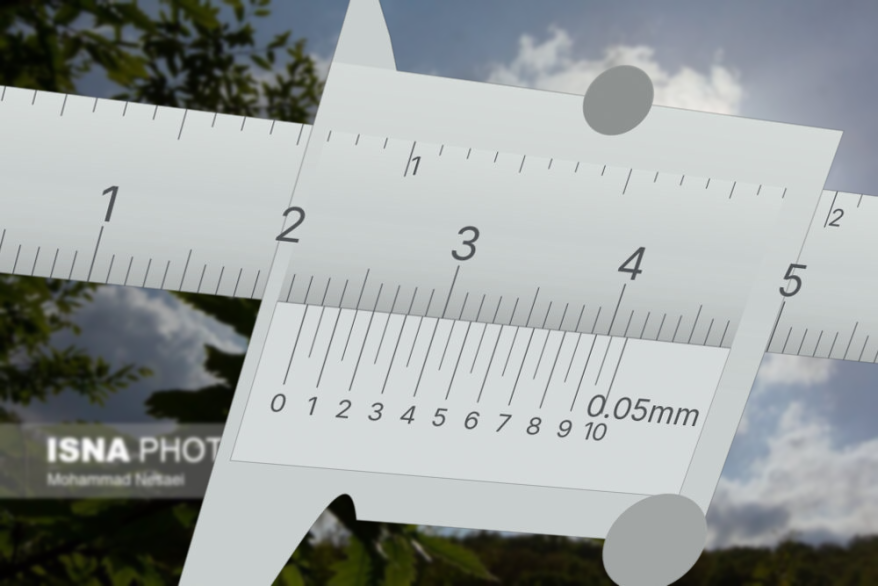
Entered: 22.2 mm
